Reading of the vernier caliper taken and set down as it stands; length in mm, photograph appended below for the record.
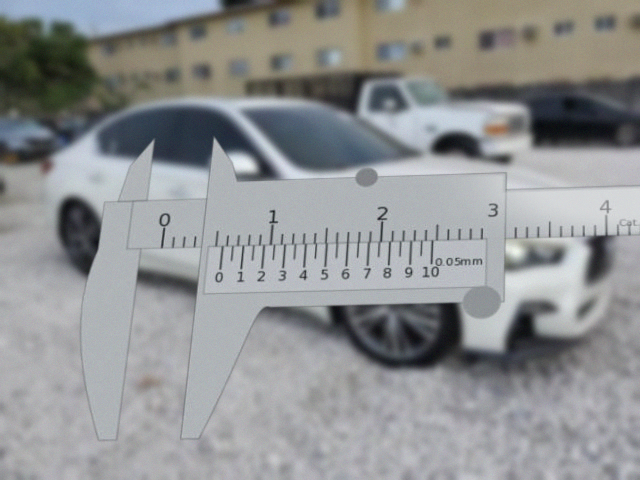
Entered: 5.6 mm
